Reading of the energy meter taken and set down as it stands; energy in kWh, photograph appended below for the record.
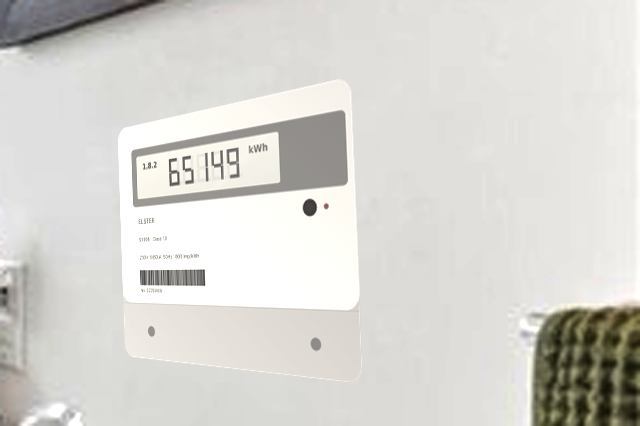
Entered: 65149 kWh
